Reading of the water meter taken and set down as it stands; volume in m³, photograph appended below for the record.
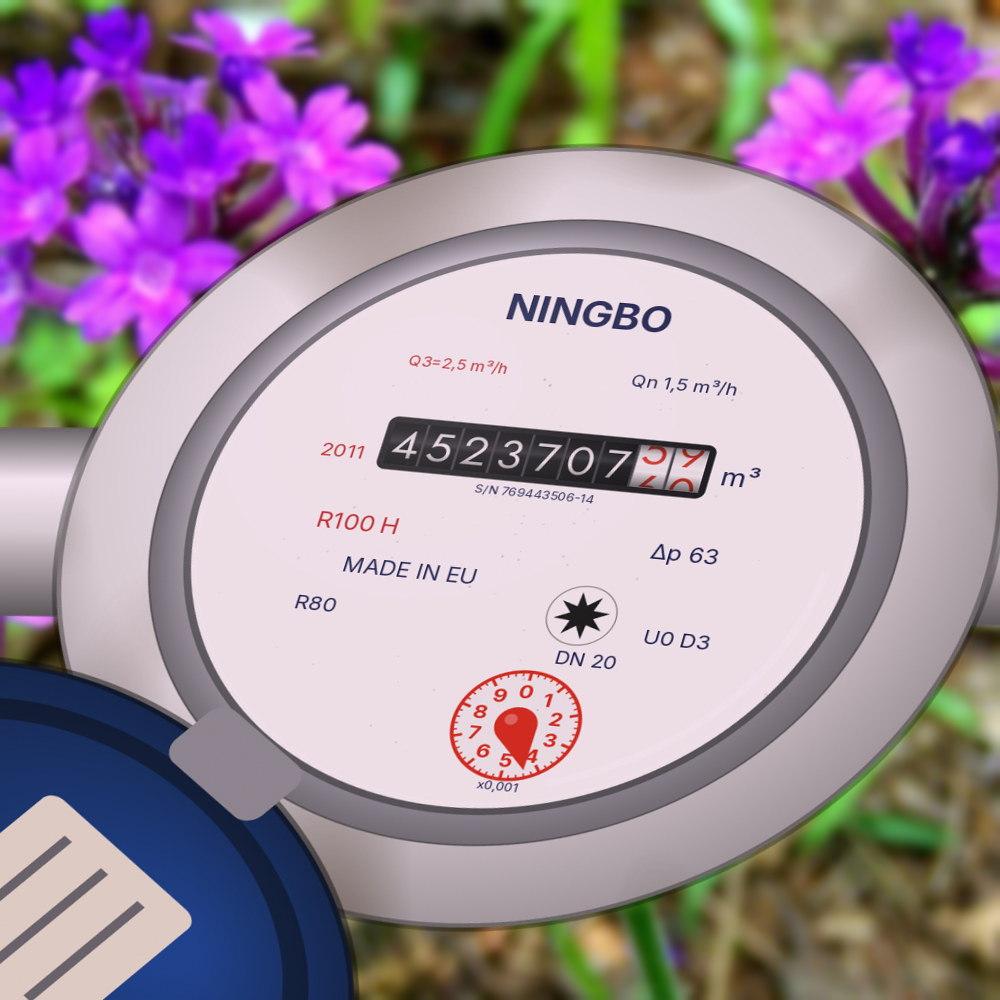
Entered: 4523707.594 m³
